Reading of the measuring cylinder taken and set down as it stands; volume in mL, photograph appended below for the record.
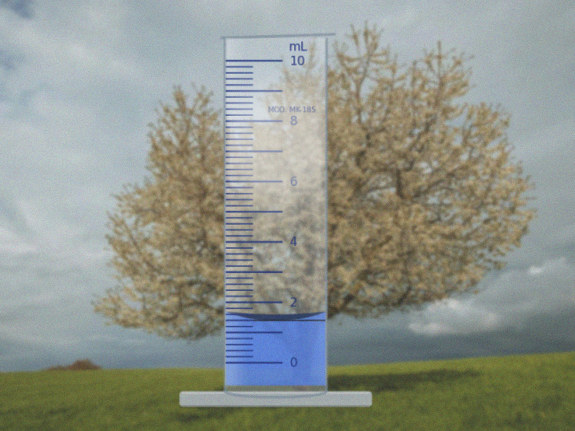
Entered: 1.4 mL
